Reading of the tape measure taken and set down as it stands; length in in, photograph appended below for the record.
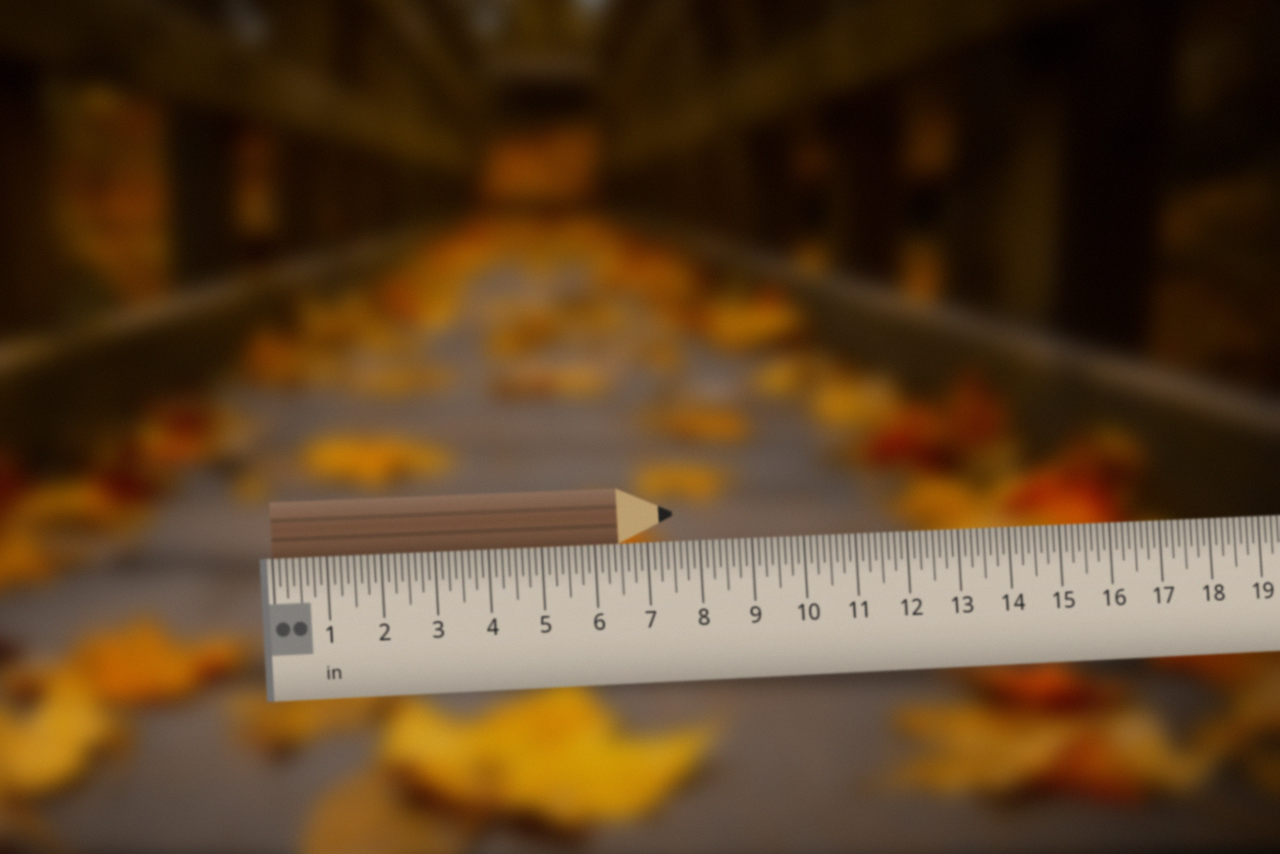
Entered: 7.5 in
